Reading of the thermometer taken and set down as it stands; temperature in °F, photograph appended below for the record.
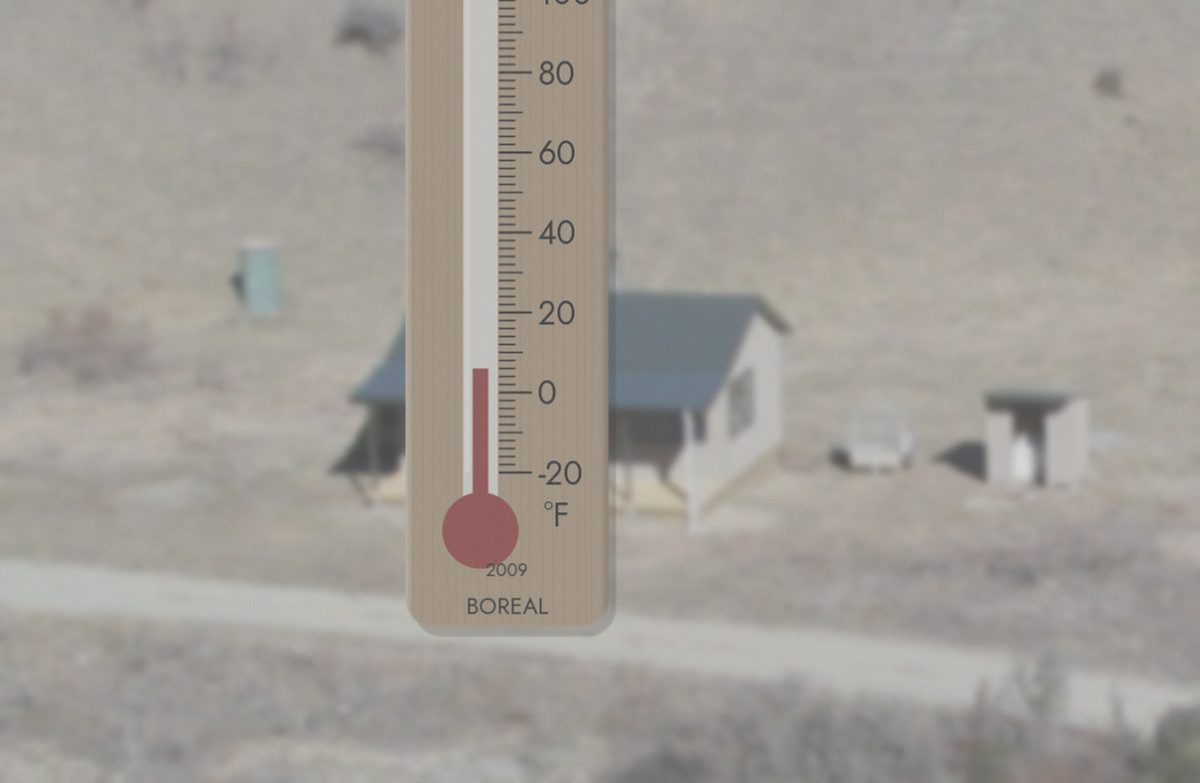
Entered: 6 °F
